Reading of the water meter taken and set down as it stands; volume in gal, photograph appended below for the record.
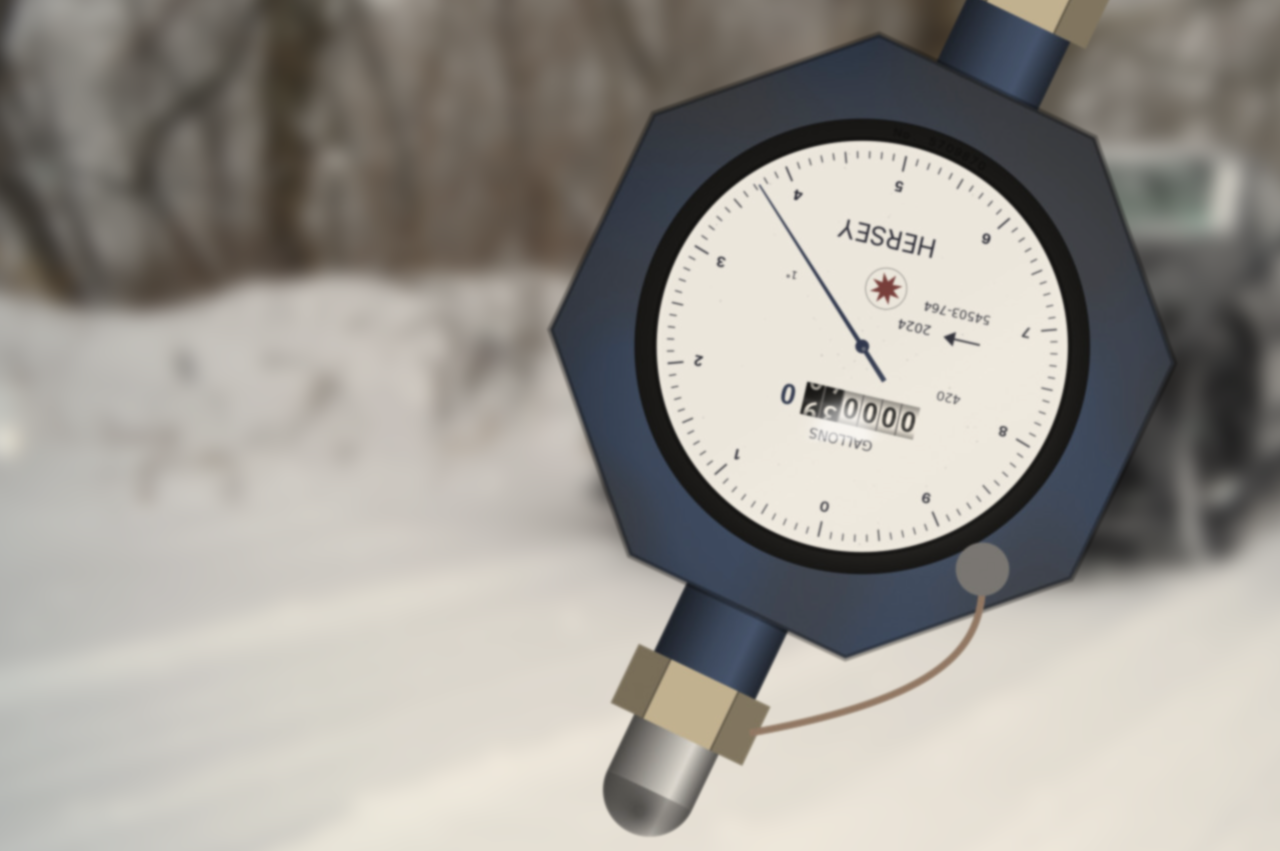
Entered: 393.7 gal
